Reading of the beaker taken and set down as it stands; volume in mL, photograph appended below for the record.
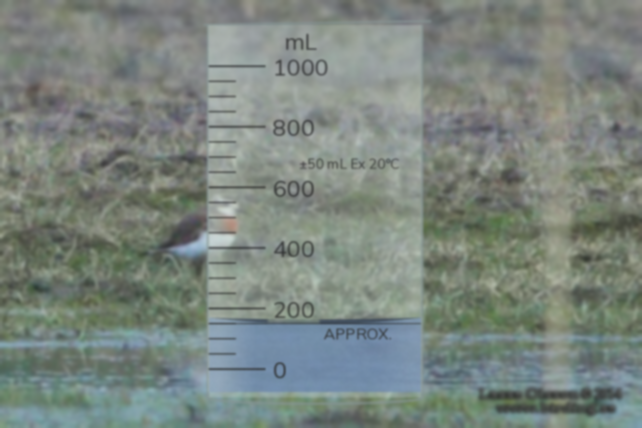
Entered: 150 mL
